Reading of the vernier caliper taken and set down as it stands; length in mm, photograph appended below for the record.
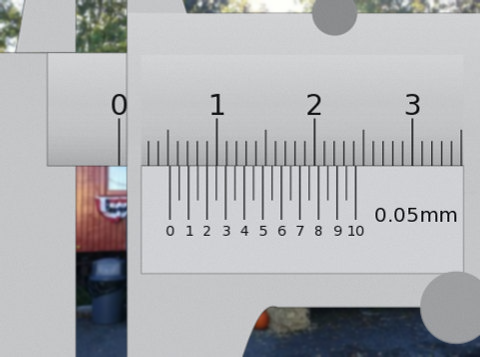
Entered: 5.2 mm
